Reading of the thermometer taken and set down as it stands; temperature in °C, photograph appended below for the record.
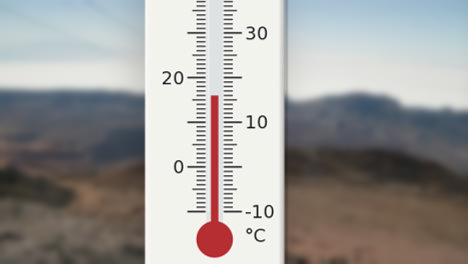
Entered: 16 °C
